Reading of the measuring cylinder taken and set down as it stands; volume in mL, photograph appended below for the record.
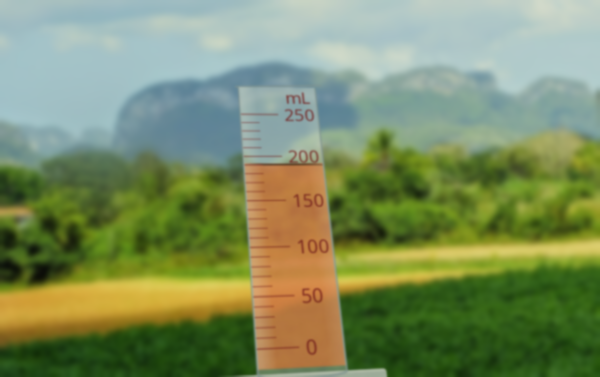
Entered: 190 mL
